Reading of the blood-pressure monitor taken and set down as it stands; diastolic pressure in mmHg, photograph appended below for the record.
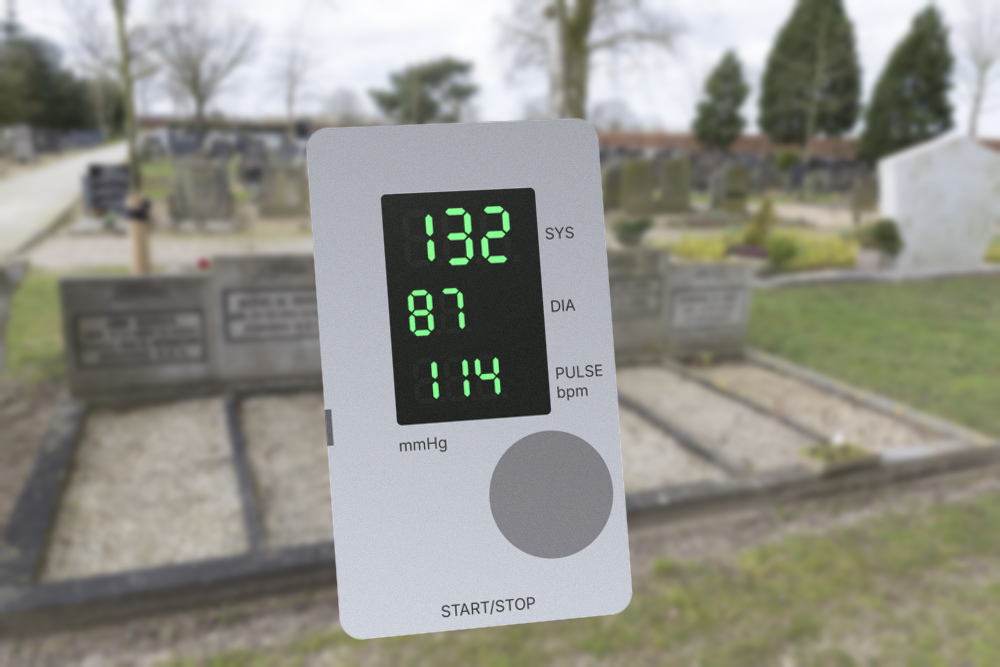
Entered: 87 mmHg
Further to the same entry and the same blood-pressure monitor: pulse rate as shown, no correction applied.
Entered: 114 bpm
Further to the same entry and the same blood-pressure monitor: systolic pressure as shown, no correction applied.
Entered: 132 mmHg
